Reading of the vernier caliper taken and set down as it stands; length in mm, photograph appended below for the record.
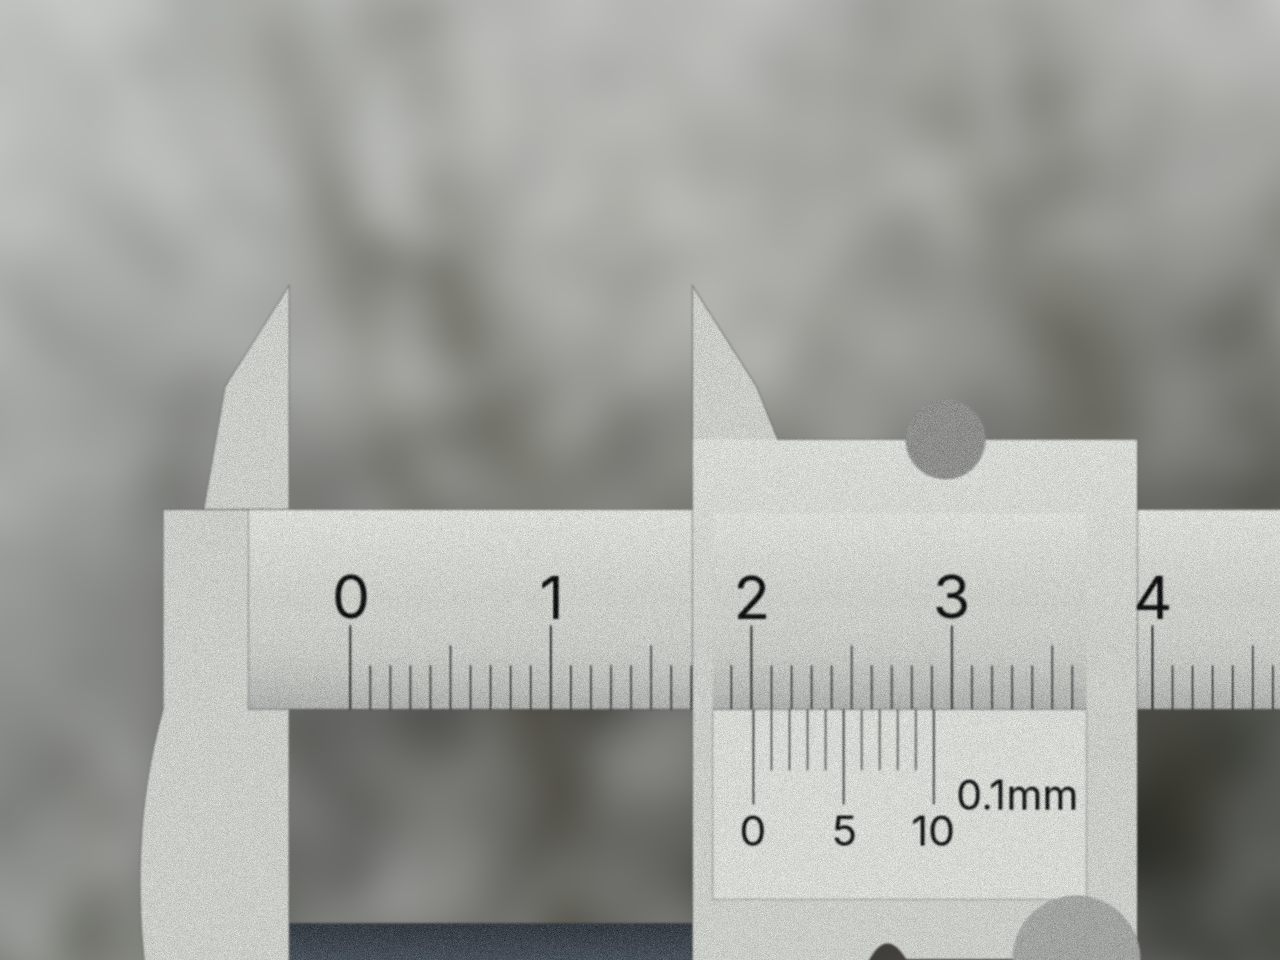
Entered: 20.1 mm
